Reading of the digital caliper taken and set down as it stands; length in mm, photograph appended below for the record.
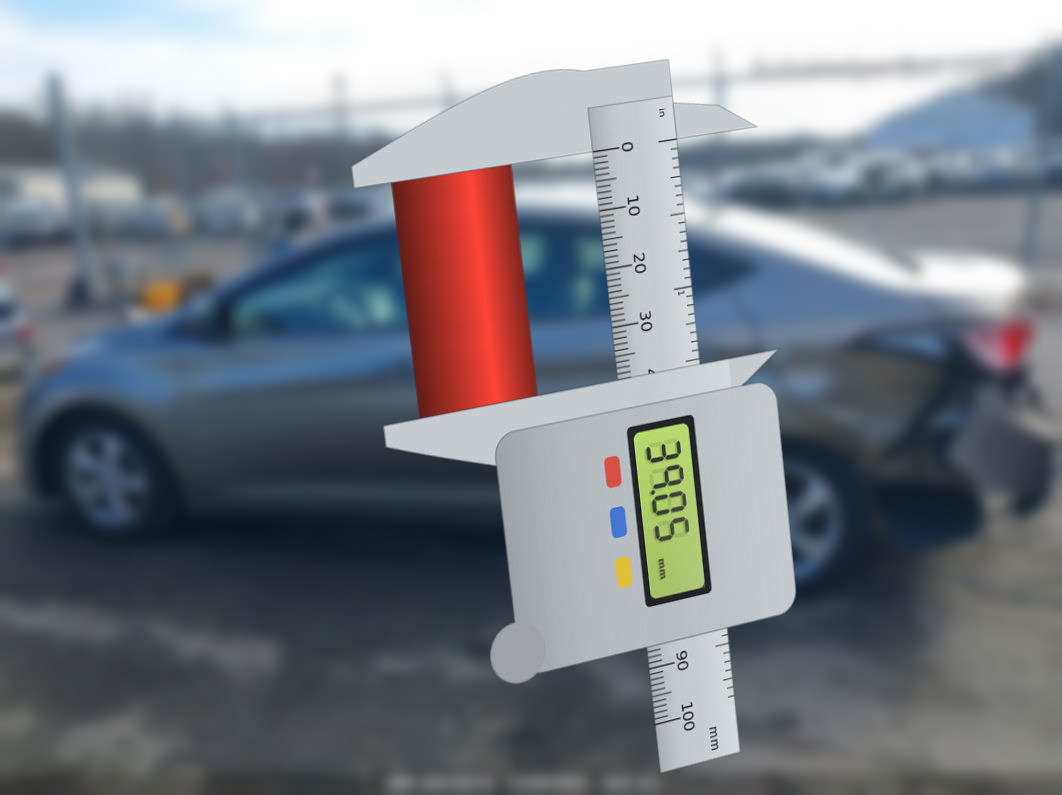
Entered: 39.05 mm
